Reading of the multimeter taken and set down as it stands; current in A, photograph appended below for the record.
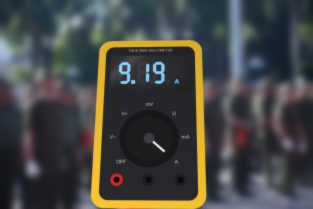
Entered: 9.19 A
